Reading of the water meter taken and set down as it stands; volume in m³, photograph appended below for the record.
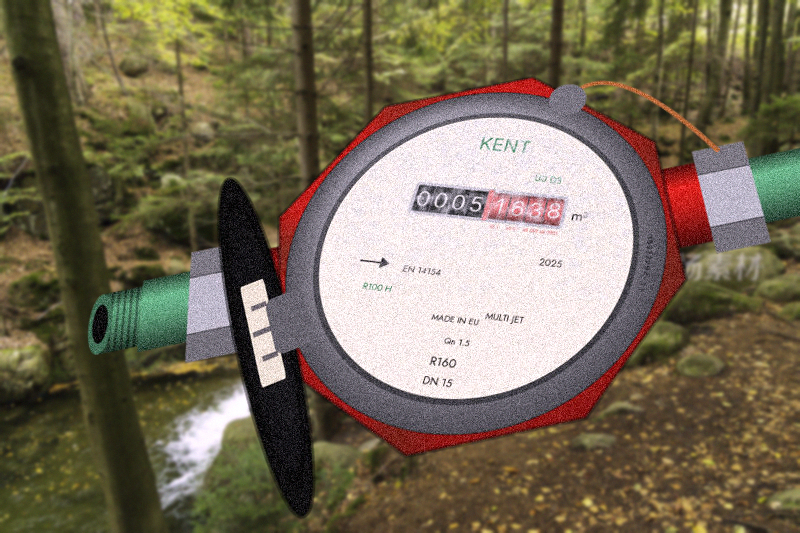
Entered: 5.1638 m³
